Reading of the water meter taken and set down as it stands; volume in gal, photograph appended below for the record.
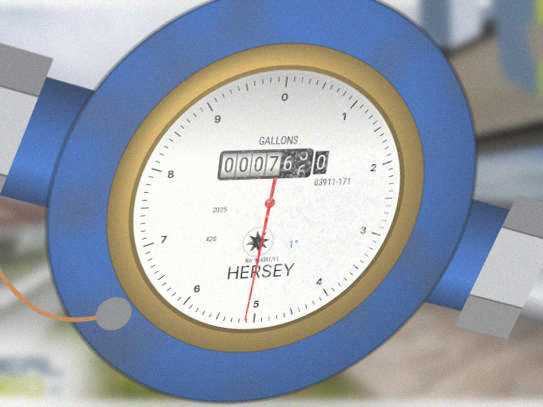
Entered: 7655.1 gal
